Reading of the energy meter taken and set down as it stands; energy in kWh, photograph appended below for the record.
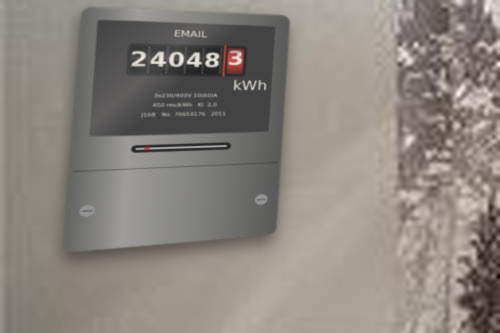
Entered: 24048.3 kWh
